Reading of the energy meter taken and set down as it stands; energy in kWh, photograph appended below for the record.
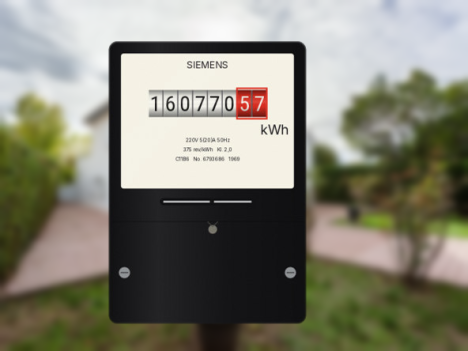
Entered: 160770.57 kWh
